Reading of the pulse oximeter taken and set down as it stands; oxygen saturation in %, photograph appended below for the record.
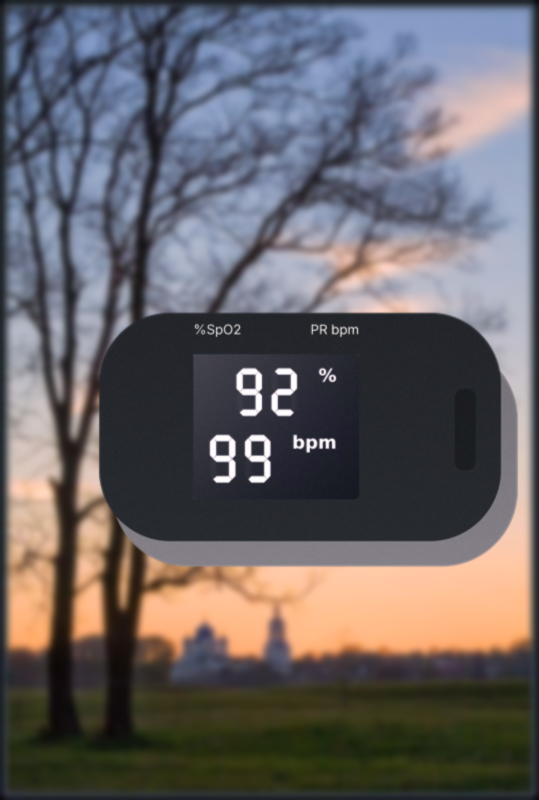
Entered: 92 %
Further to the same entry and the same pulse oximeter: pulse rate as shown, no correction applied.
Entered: 99 bpm
